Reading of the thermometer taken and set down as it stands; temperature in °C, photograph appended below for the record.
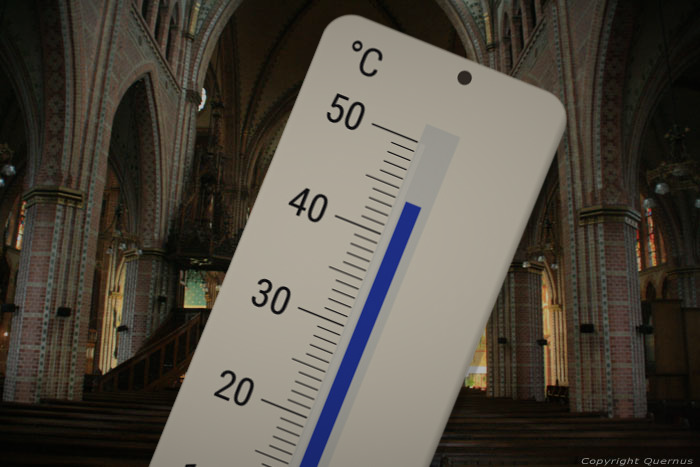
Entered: 44 °C
